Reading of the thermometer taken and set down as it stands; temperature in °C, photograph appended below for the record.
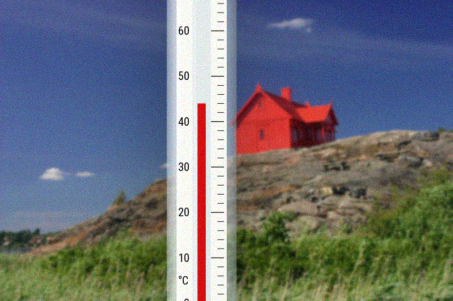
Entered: 44 °C
